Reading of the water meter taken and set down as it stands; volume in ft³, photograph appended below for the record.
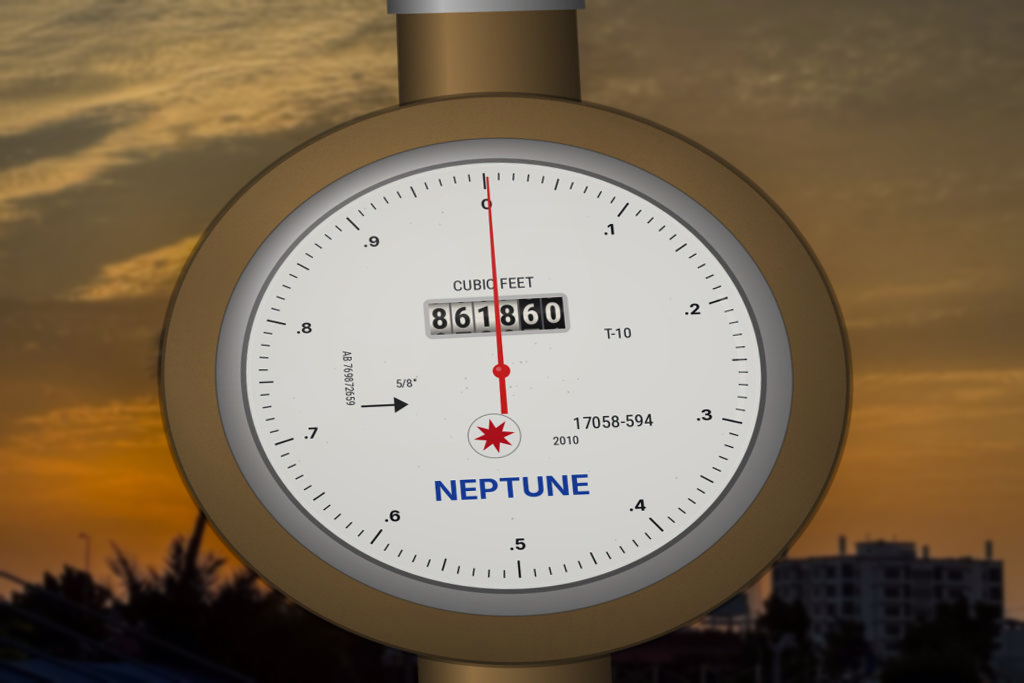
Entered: 861860.00 ft³
